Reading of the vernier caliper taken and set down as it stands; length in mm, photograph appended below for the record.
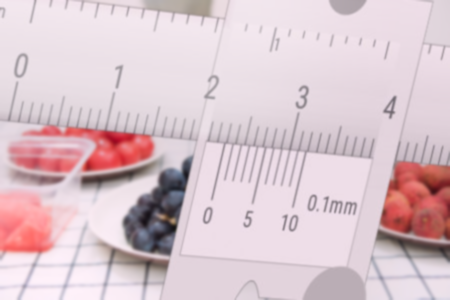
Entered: 22.8 mm
